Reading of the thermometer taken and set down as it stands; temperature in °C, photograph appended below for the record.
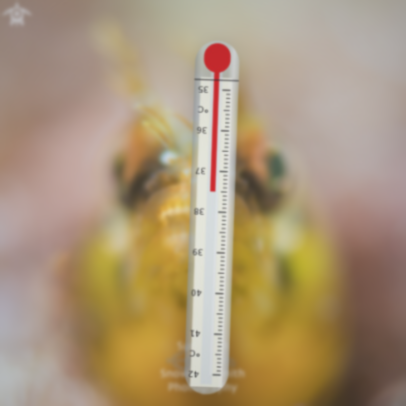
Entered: 37.5 °C
